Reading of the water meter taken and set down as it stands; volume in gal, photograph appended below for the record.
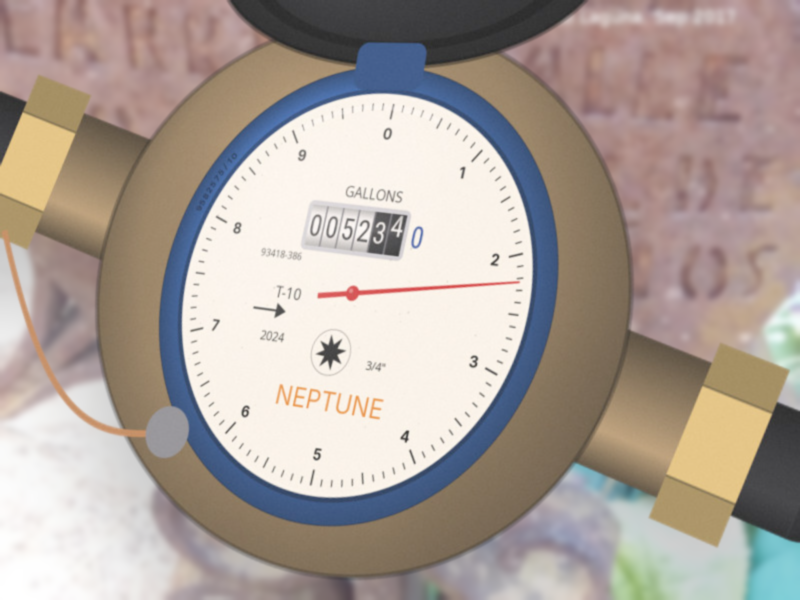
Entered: 52342.2 gal
